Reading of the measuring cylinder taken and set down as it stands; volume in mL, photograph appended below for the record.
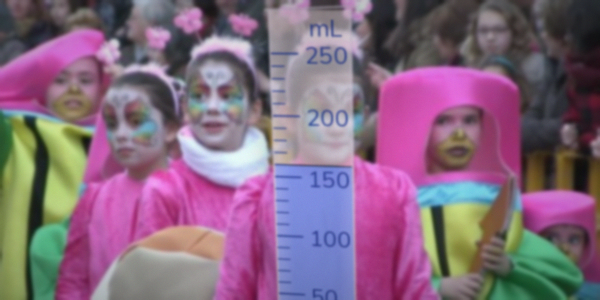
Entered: 160 mL
